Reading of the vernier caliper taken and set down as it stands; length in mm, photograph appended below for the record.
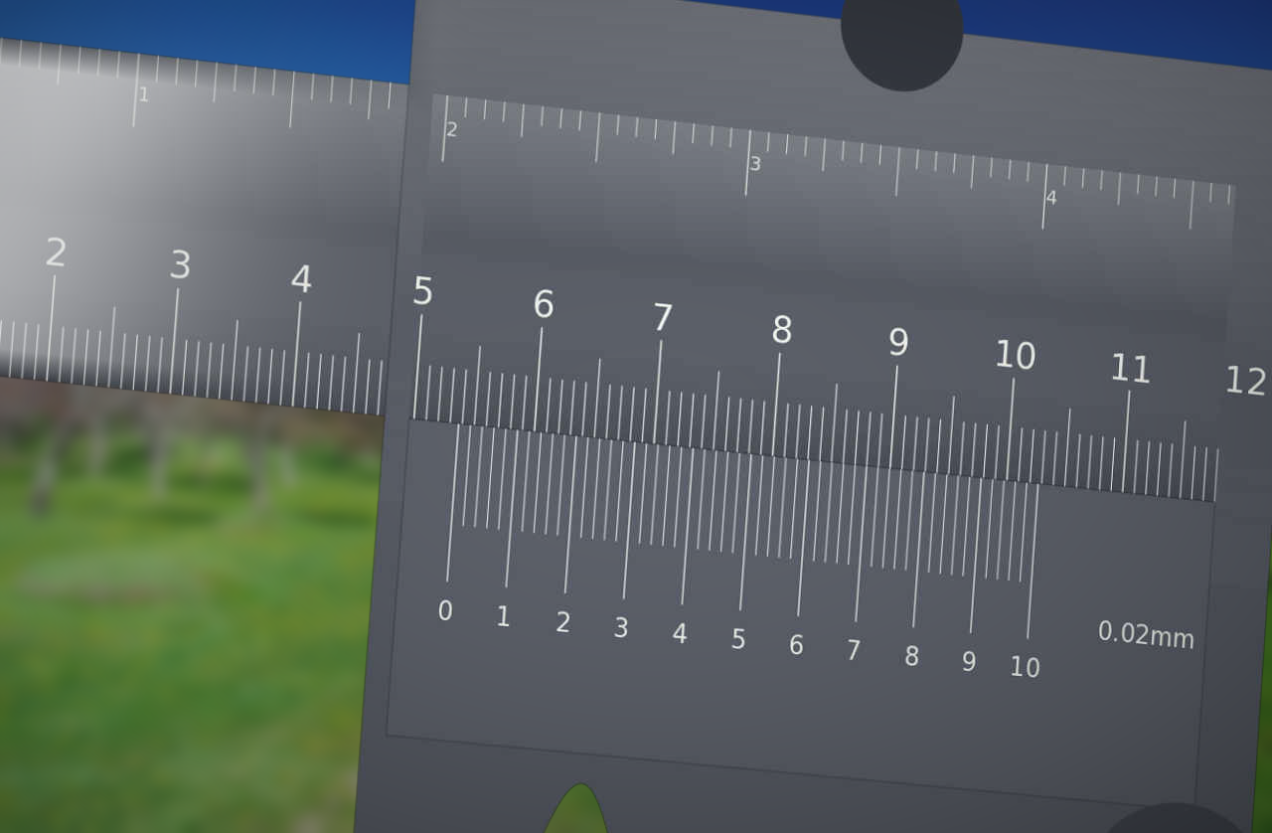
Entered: 53.7 mm
